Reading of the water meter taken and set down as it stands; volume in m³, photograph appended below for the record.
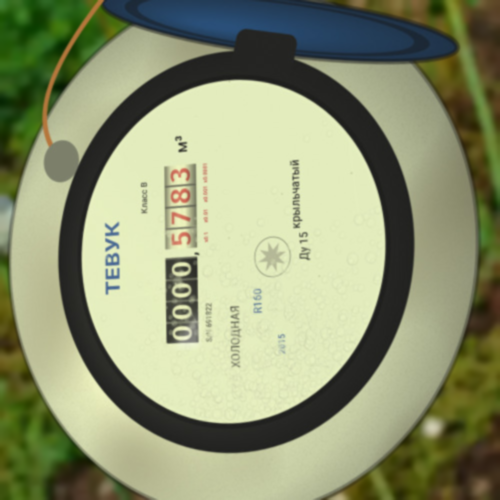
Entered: 0.5783 m³
